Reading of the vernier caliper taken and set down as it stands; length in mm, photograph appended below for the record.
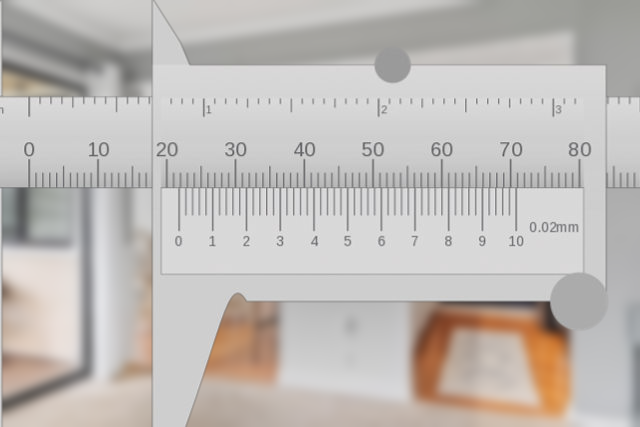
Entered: 21.8 mm
